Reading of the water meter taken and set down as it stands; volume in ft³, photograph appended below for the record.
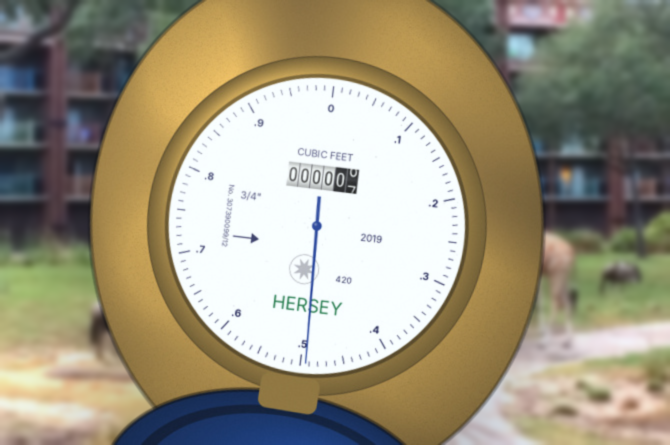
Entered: 6.49 ft³
